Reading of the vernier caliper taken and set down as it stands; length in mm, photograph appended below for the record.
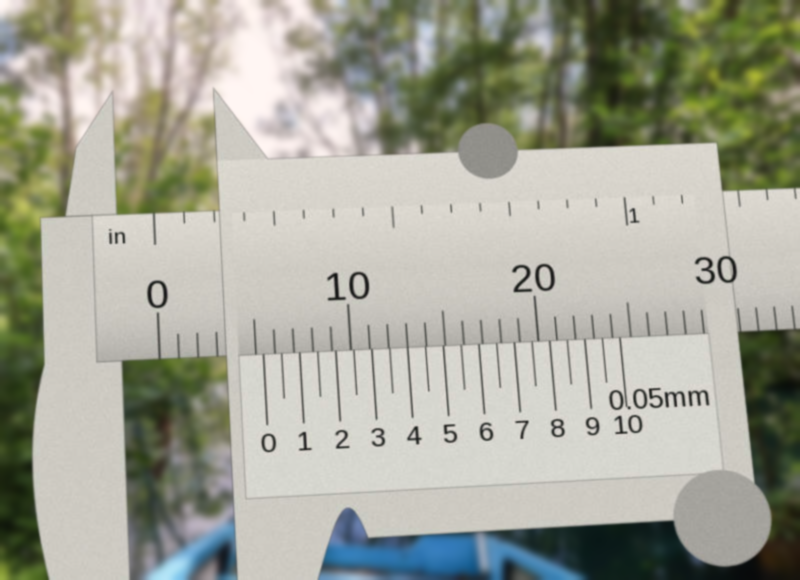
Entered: 5.4 mm
